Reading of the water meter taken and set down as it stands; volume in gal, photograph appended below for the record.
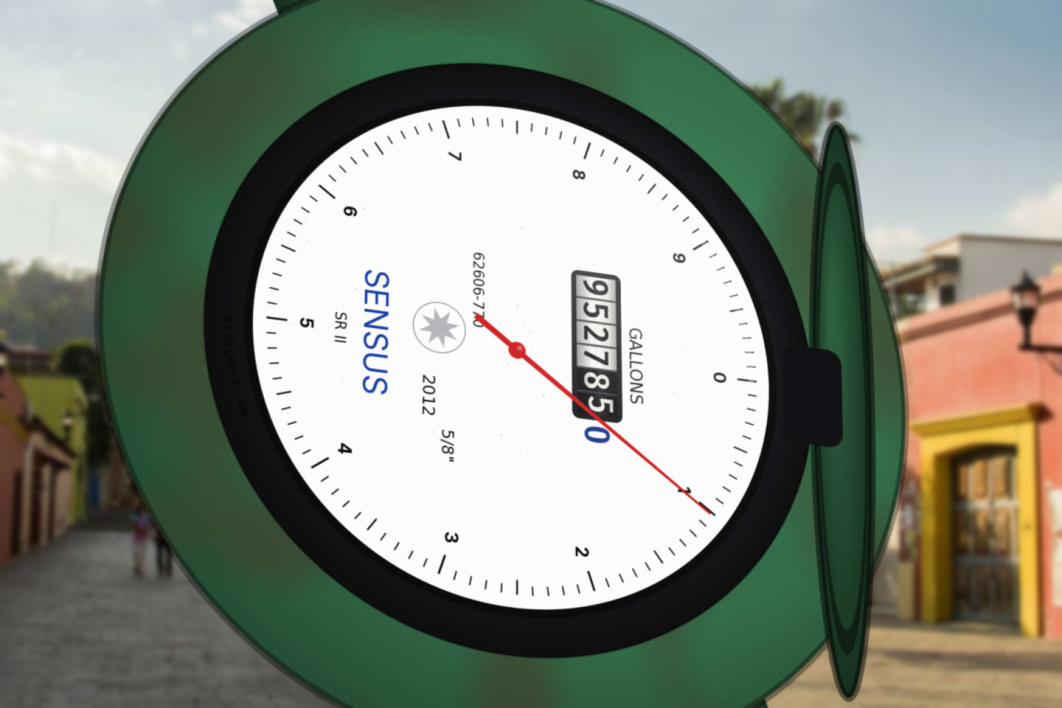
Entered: 9527851.0 gal
